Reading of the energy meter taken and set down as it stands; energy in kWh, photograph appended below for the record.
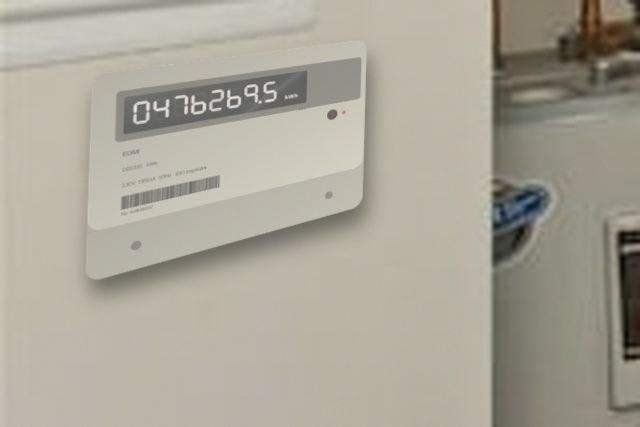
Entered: 476269.5 kWh
